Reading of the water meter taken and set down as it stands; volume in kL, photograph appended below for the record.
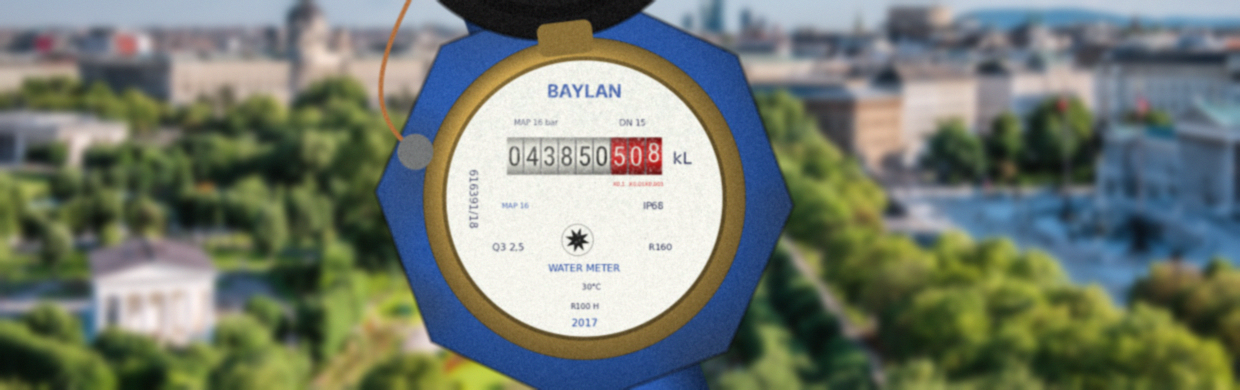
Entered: 43850.508 kL
